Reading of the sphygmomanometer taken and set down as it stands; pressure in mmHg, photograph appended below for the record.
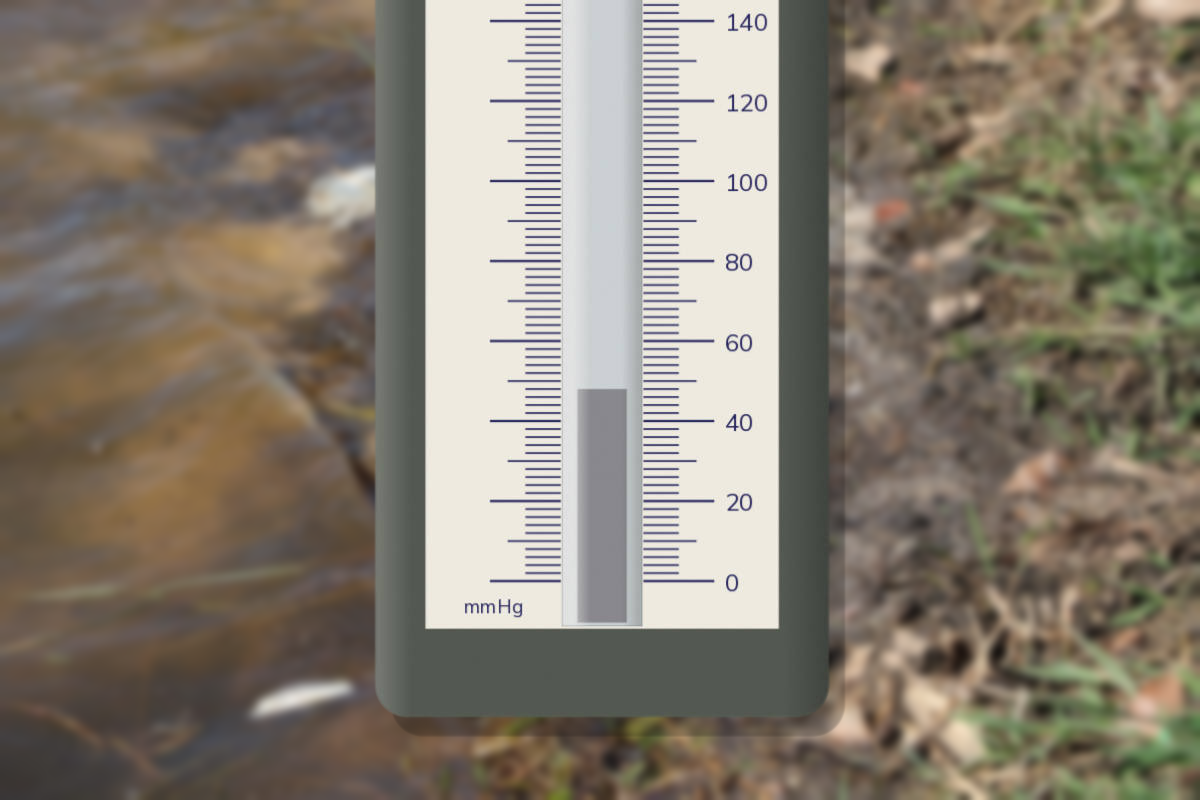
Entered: 48 mmHg
